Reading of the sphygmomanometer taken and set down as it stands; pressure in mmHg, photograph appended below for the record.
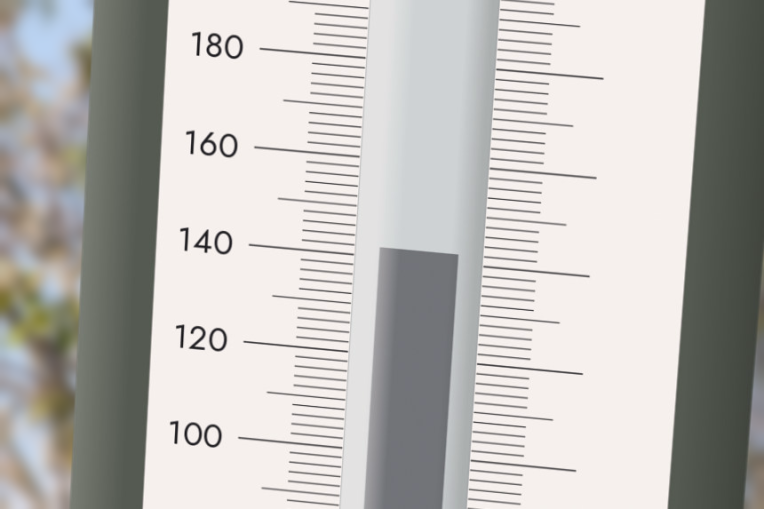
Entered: 142 mmHg
